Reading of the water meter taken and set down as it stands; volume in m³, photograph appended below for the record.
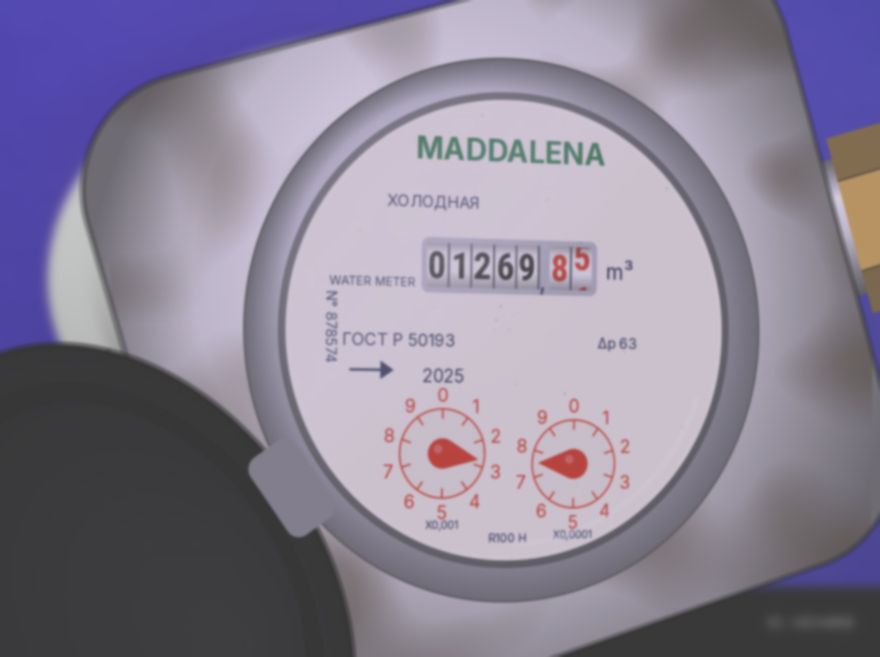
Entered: 1269.8527 m³
